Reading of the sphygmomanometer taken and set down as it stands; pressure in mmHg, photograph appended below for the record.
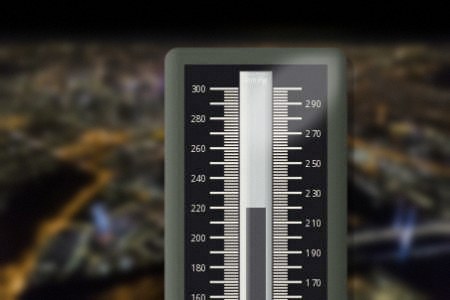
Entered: 220 mmHg
